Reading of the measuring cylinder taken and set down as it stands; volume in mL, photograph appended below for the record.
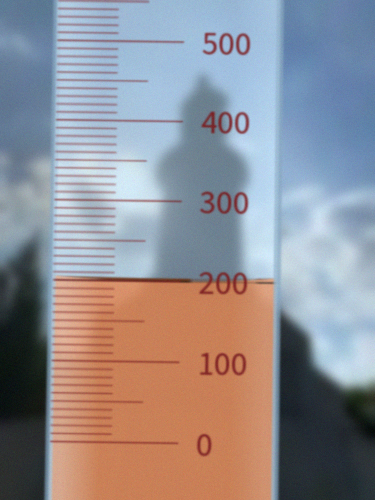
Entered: 200 mL
